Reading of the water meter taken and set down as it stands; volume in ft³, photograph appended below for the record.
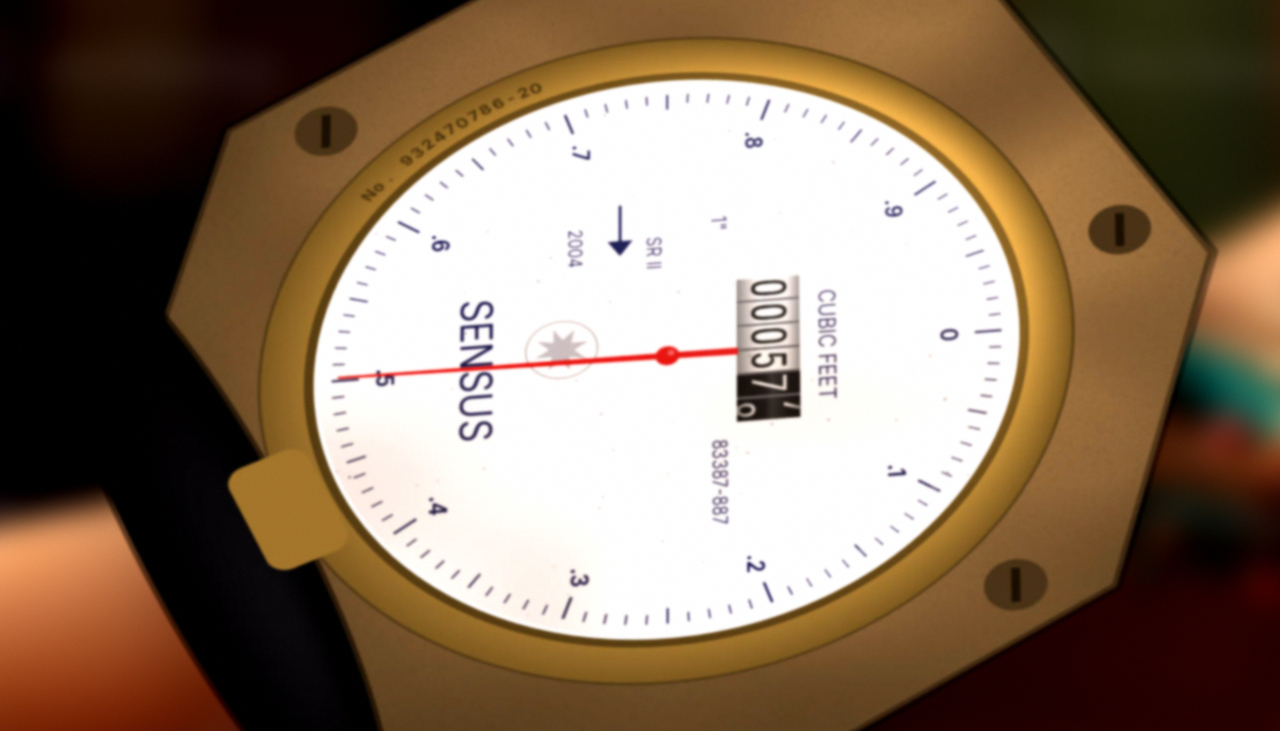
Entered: 577.50 ft³
